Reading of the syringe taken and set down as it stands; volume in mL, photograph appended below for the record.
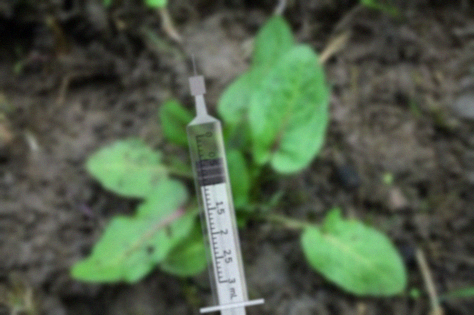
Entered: 0.5 mL
